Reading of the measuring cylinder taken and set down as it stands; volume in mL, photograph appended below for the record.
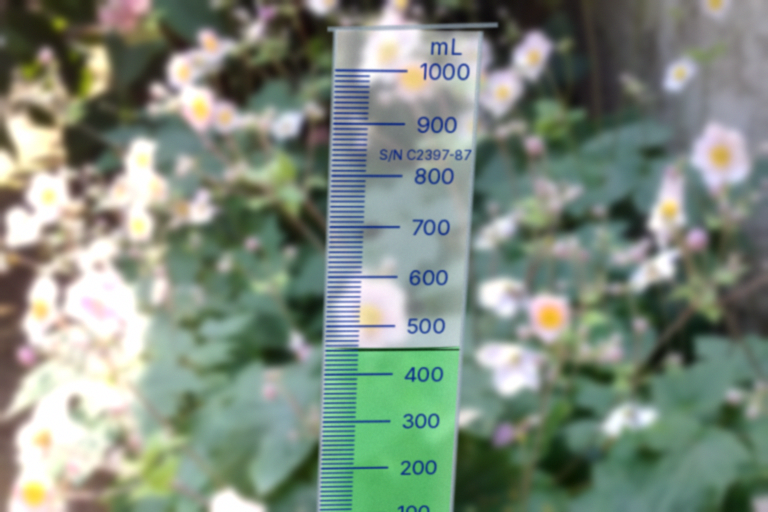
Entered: 450 mL
